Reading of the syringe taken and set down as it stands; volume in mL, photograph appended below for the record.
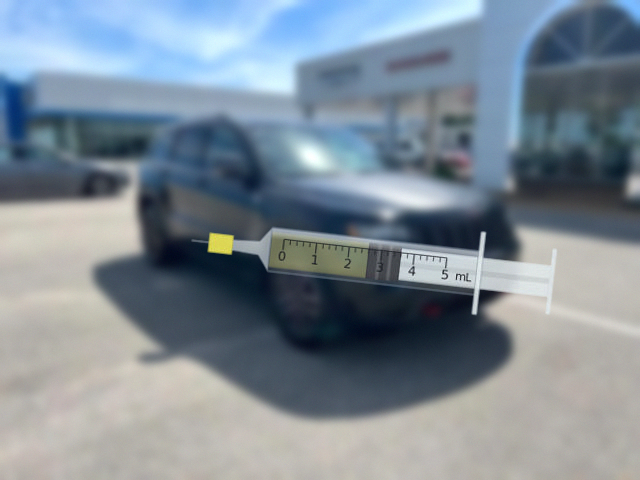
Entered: 2.6 mL
